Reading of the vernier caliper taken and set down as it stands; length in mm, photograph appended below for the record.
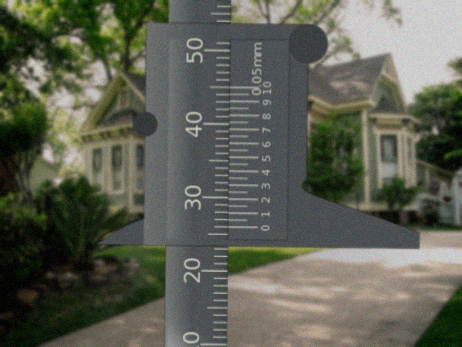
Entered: 26.0 mm
